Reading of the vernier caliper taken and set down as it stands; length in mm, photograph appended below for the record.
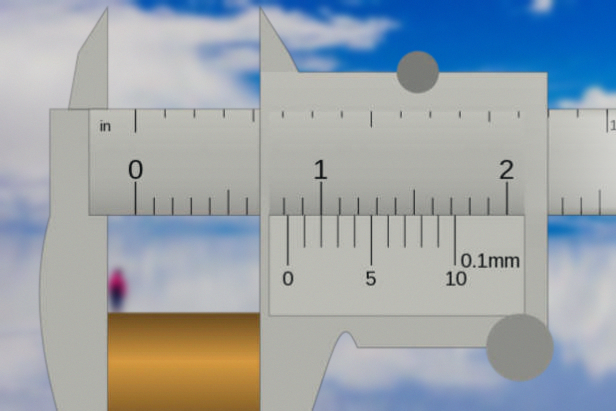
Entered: 8.2 mm
